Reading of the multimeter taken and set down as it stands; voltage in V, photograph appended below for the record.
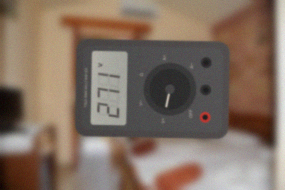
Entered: 271 V
